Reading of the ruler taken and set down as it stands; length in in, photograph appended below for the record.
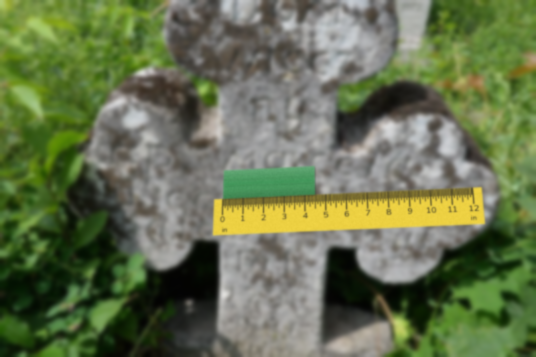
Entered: 4.5 in
